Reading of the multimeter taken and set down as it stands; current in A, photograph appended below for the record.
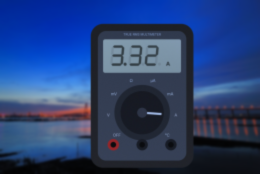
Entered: 3.32 A
